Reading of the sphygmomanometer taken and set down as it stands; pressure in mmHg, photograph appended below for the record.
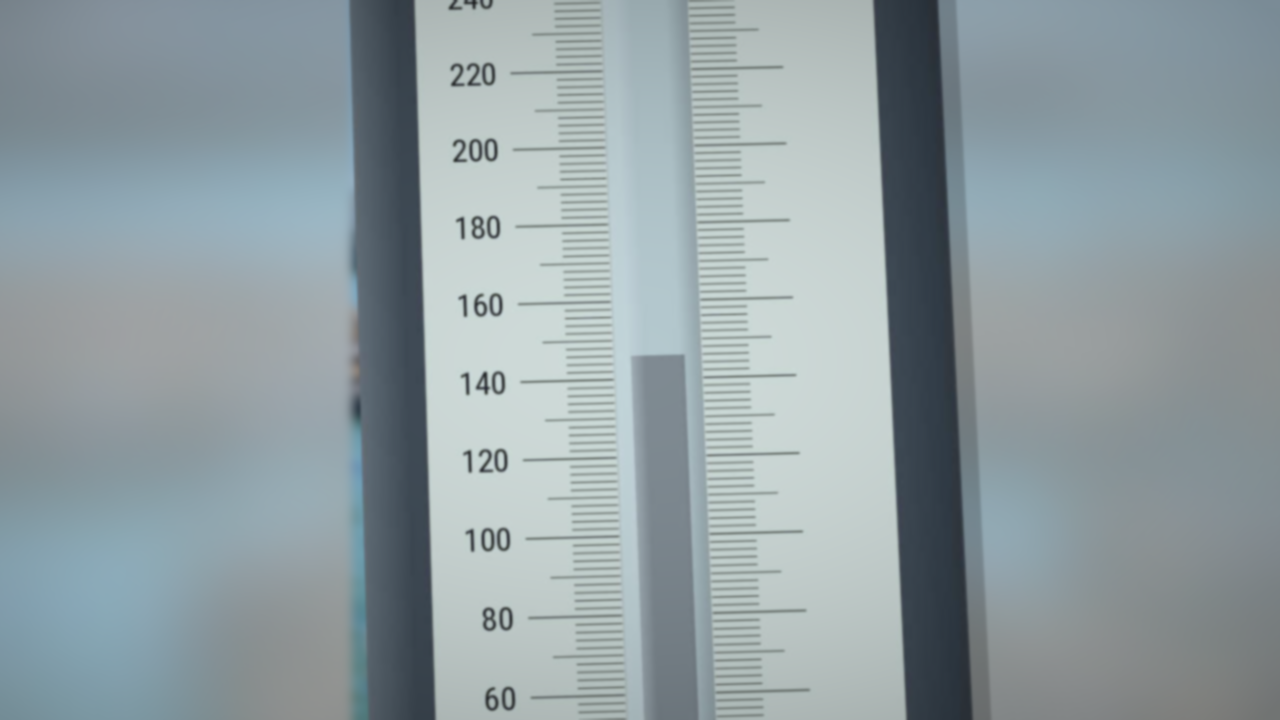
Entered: 146 mmHg
